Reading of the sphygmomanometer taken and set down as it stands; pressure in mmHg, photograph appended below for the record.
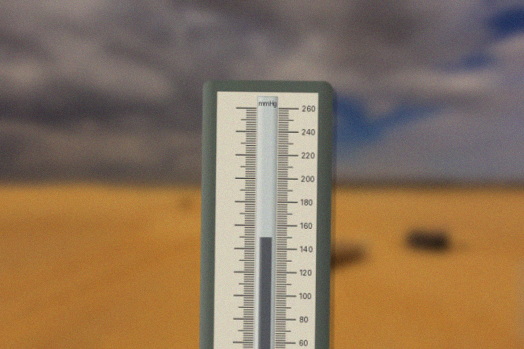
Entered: 150 mmHg
